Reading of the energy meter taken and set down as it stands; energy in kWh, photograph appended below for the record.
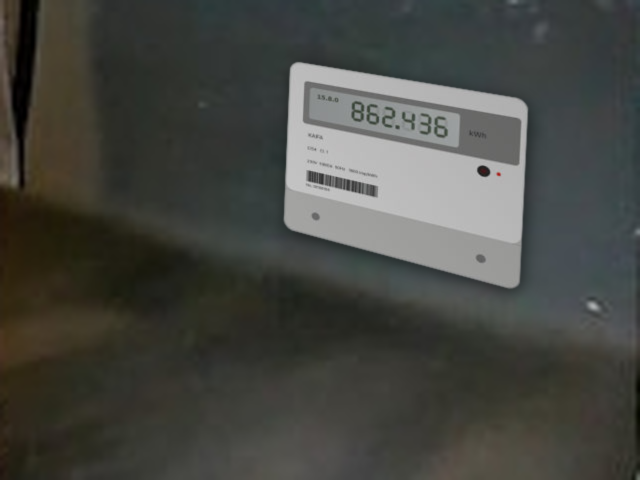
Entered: 862.436 kWh
